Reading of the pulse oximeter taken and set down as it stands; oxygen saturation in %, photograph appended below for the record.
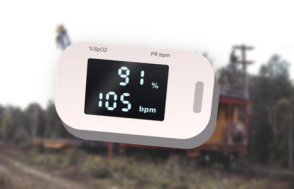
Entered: 91 %
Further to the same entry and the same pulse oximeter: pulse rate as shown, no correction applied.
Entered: 105 bpm
